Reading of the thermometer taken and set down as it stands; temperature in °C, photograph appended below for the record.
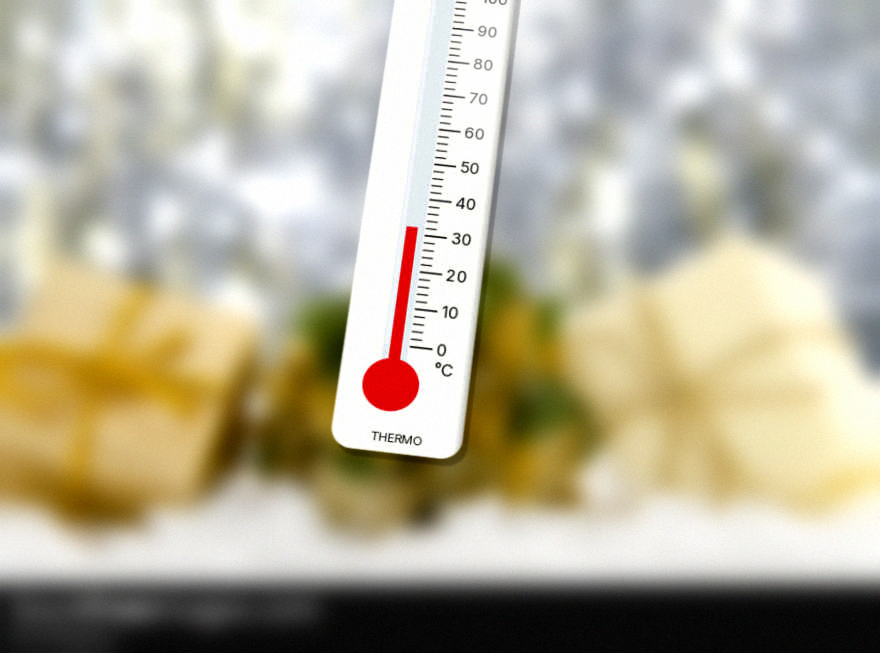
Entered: 32 °C
